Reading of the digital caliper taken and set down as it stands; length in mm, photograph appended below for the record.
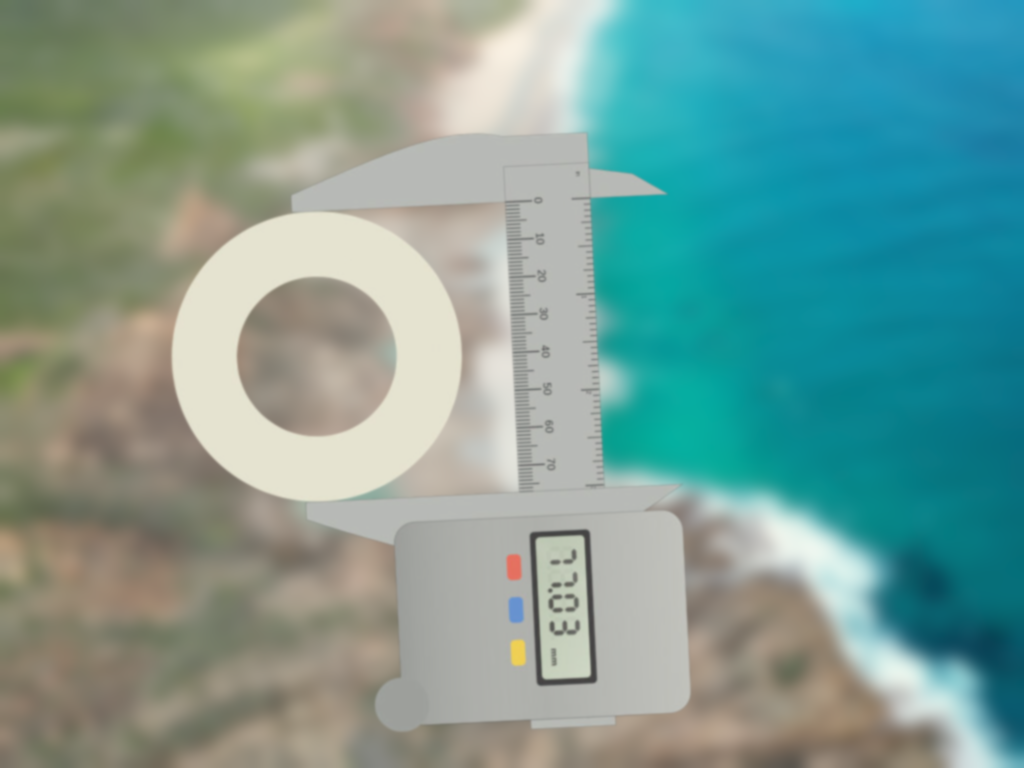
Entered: 77.03 mm
